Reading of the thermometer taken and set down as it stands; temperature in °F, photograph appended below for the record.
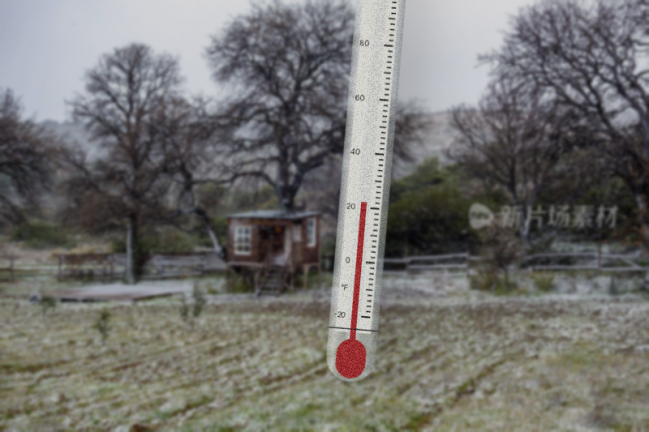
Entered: 22 °F
